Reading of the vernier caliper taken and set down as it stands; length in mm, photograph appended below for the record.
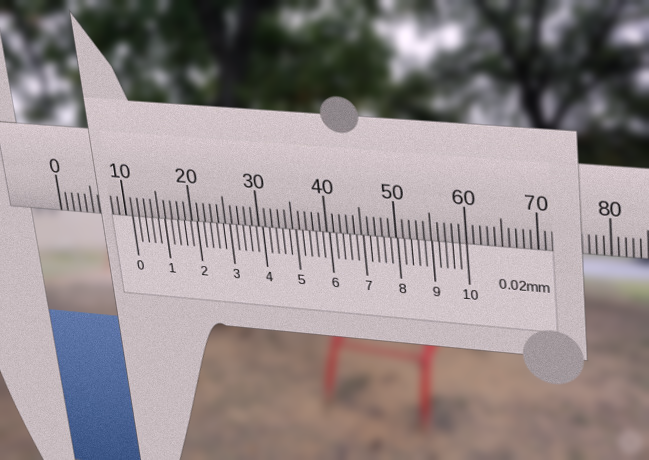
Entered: 11.0 mm
